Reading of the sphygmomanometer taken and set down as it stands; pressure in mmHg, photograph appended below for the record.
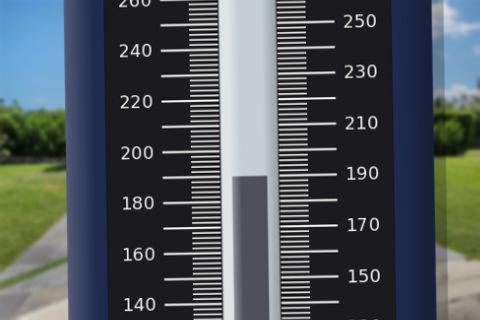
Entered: 190 mmHg
